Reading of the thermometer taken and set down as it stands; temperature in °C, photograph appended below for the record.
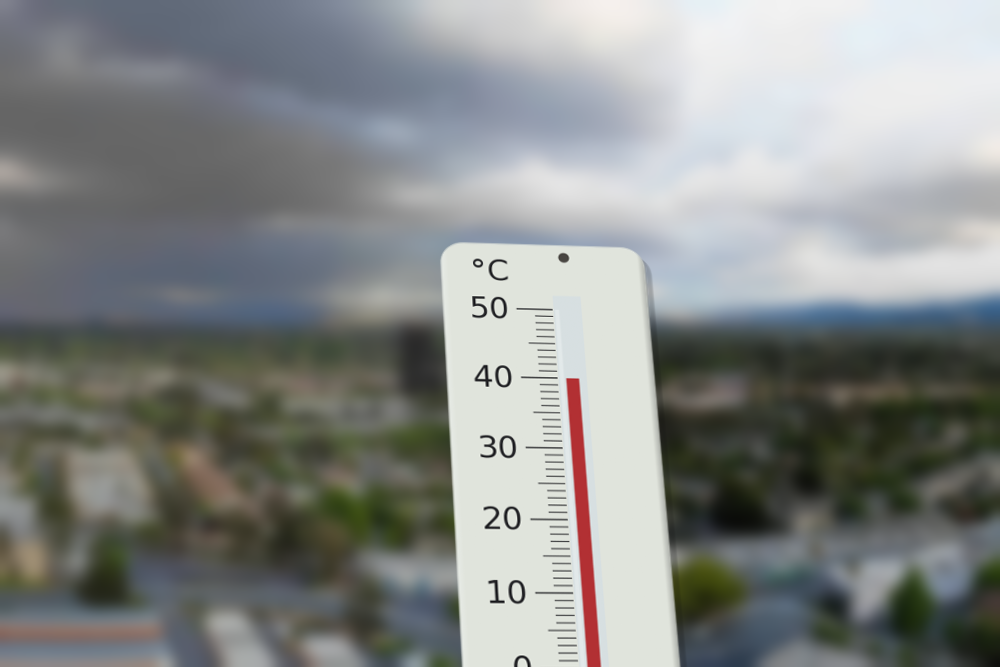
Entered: 40 °C
